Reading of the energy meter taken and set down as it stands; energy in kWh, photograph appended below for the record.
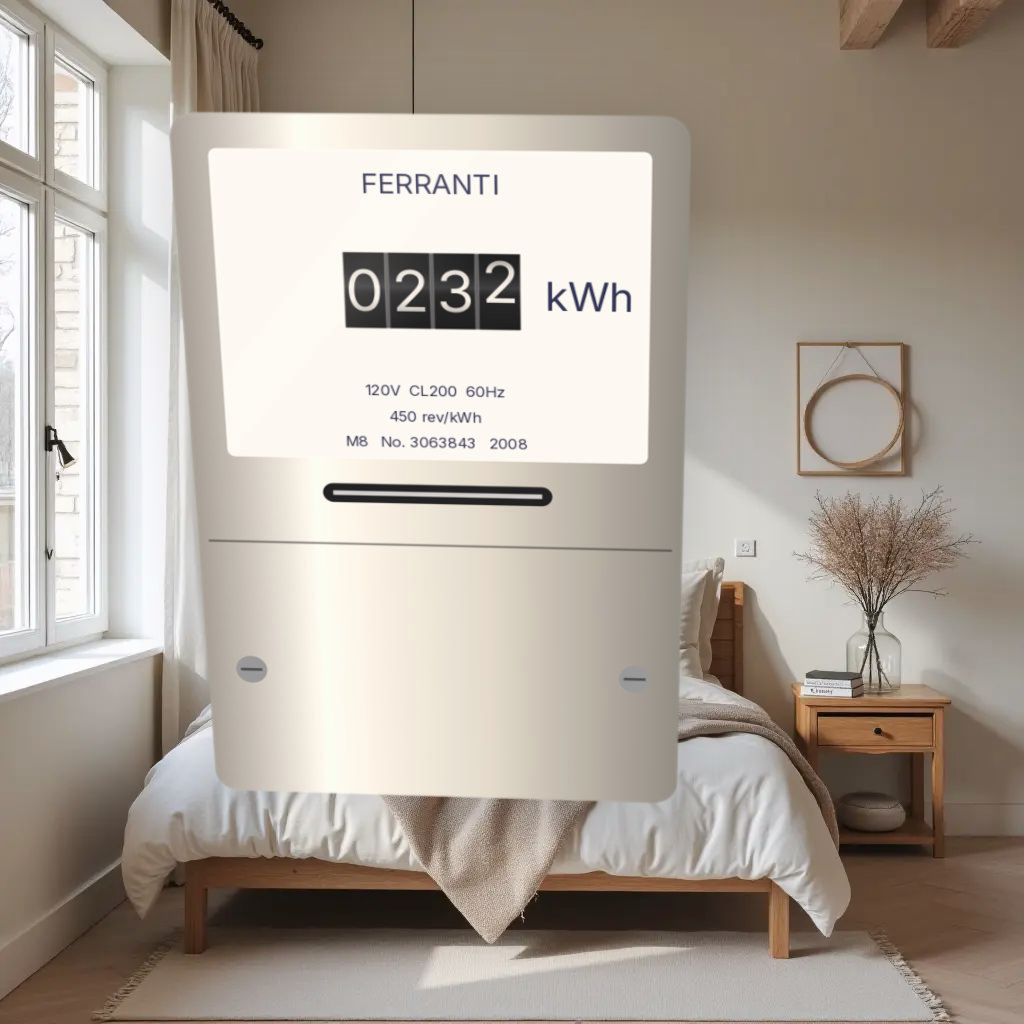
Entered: 232 kWh
